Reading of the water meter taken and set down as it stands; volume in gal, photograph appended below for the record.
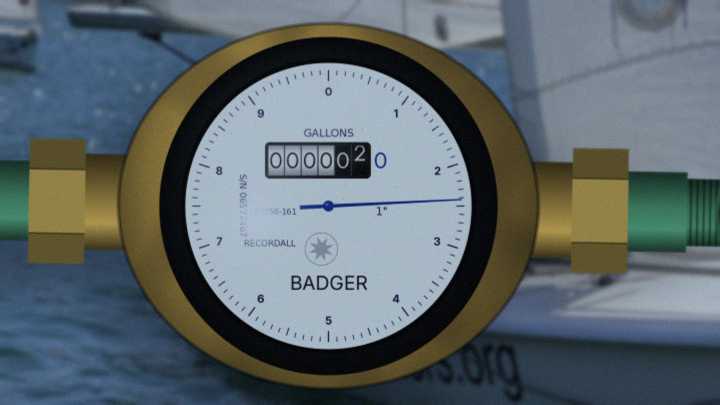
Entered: 22.4 gal
